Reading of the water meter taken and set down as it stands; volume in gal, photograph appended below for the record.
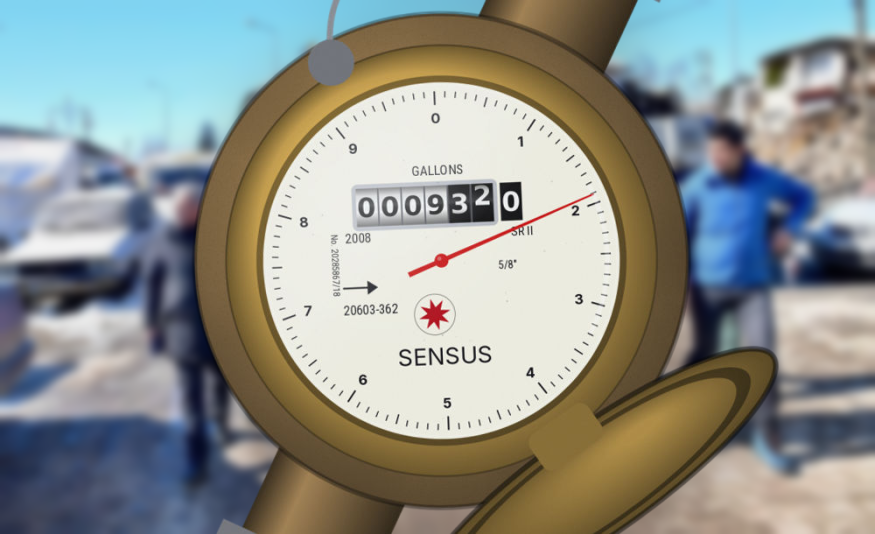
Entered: 9321.9 gal
